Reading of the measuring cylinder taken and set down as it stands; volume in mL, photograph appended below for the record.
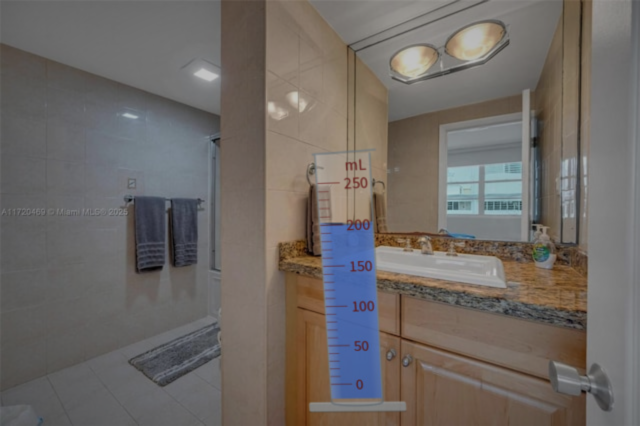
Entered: 200 mL
